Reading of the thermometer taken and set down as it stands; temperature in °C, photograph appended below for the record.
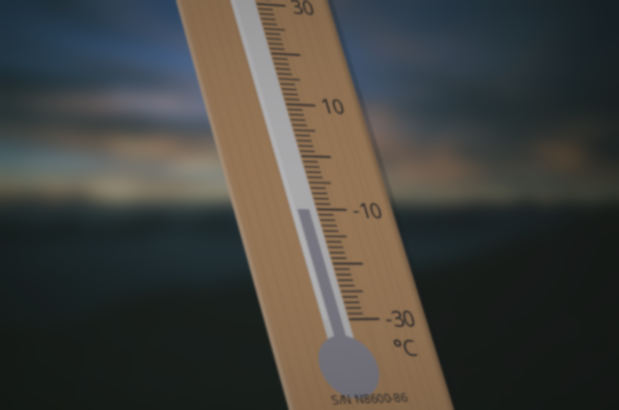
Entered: -10 °C
